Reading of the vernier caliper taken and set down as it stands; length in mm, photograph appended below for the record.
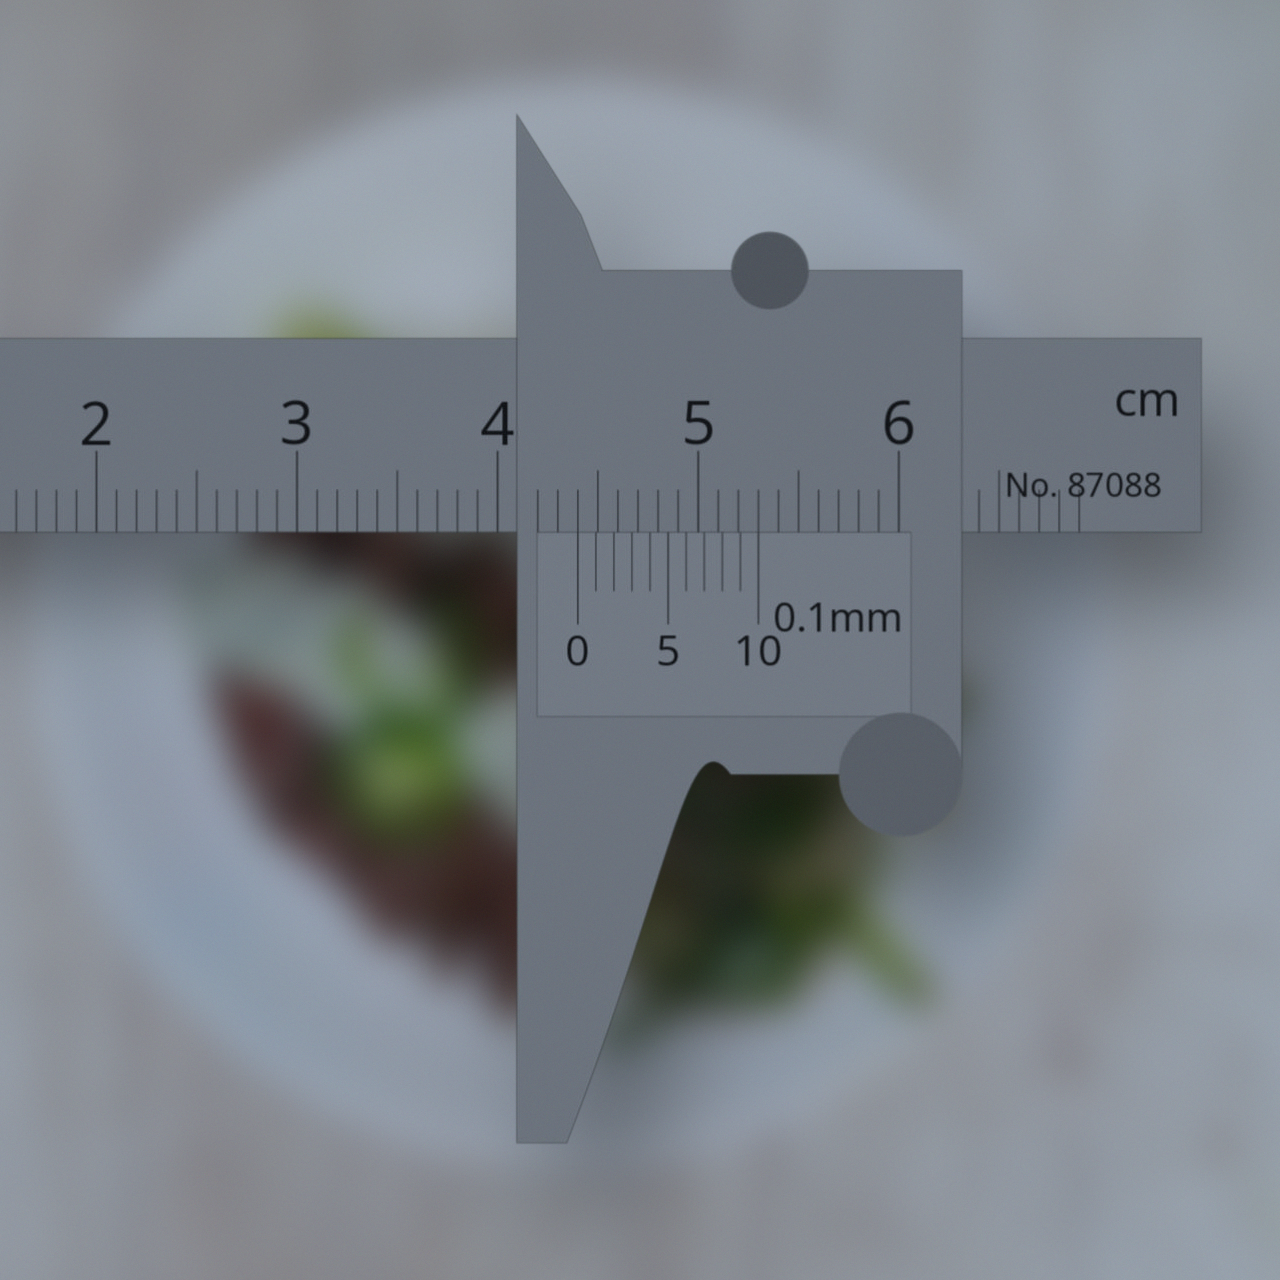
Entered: 44.0 mm
